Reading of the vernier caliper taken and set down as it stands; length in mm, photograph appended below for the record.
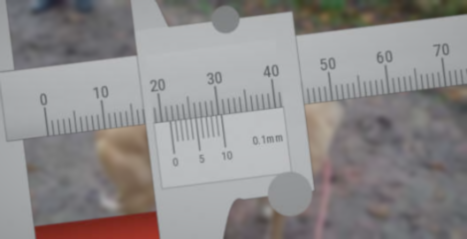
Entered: 21.5 mm
